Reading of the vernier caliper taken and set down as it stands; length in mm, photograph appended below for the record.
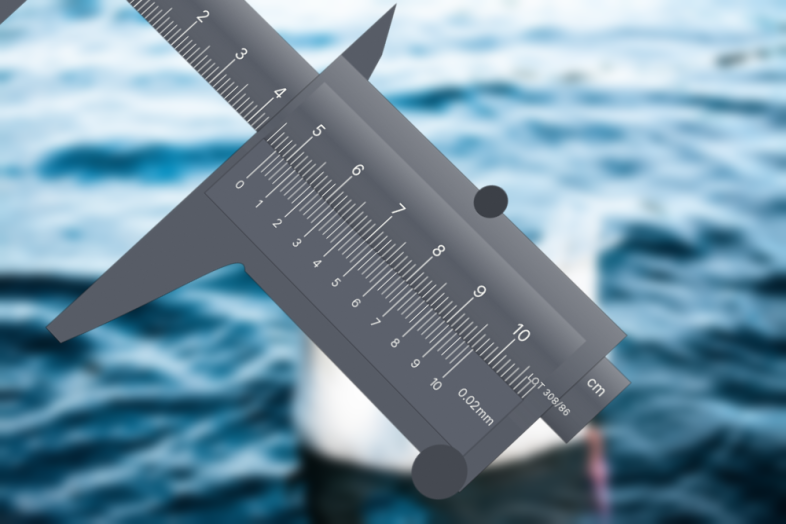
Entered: 47.4 mm
